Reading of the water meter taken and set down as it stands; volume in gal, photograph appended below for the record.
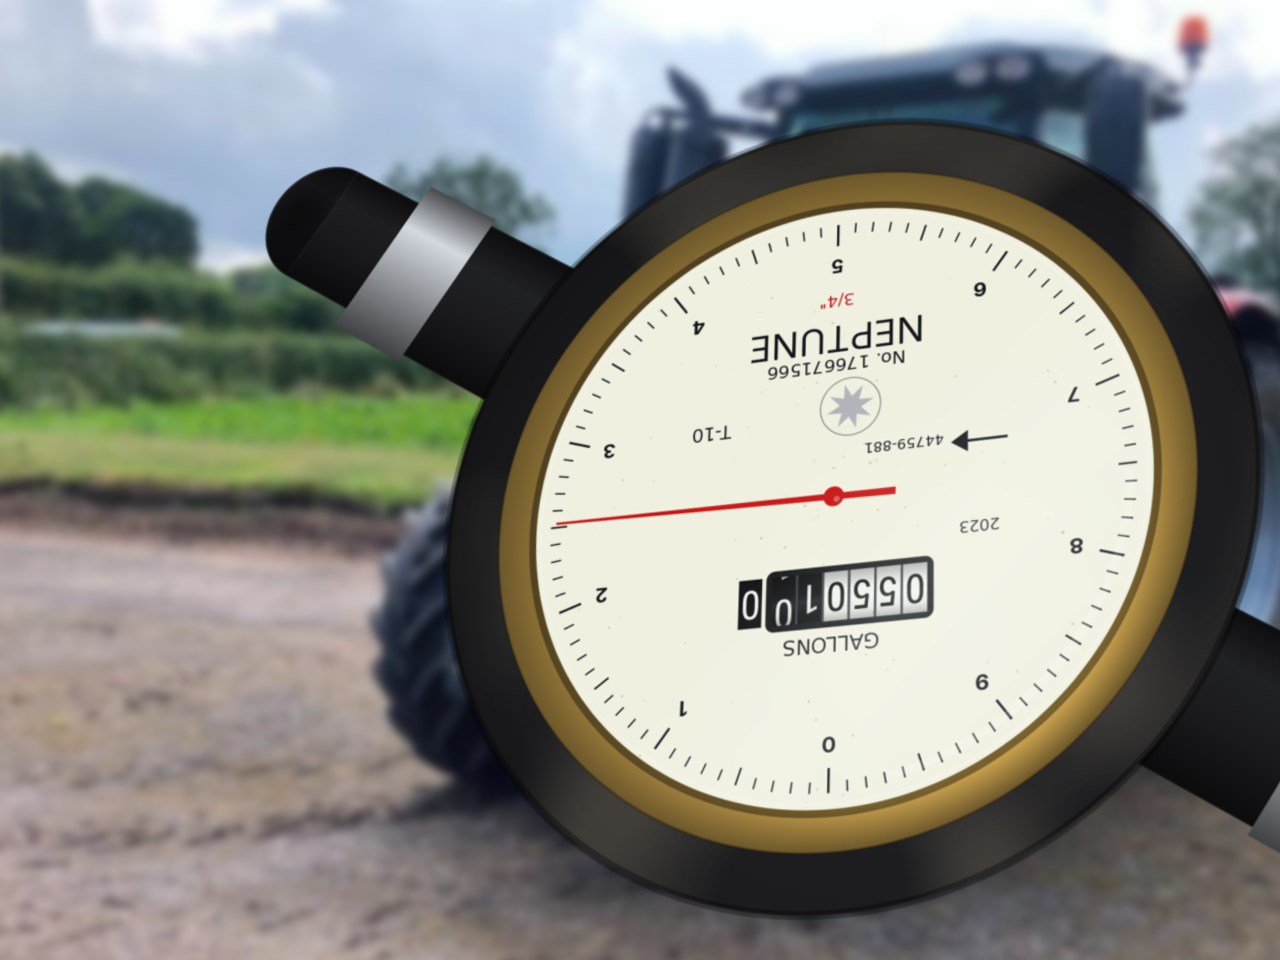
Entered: 550102.5 gal
